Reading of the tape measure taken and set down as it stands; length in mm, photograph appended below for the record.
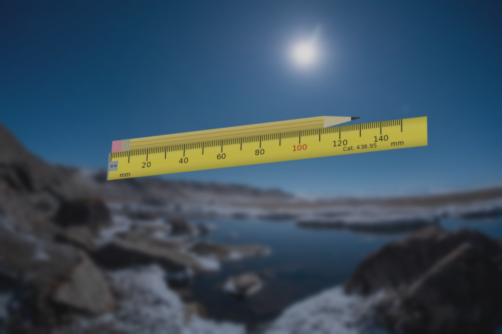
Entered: 130 mm
